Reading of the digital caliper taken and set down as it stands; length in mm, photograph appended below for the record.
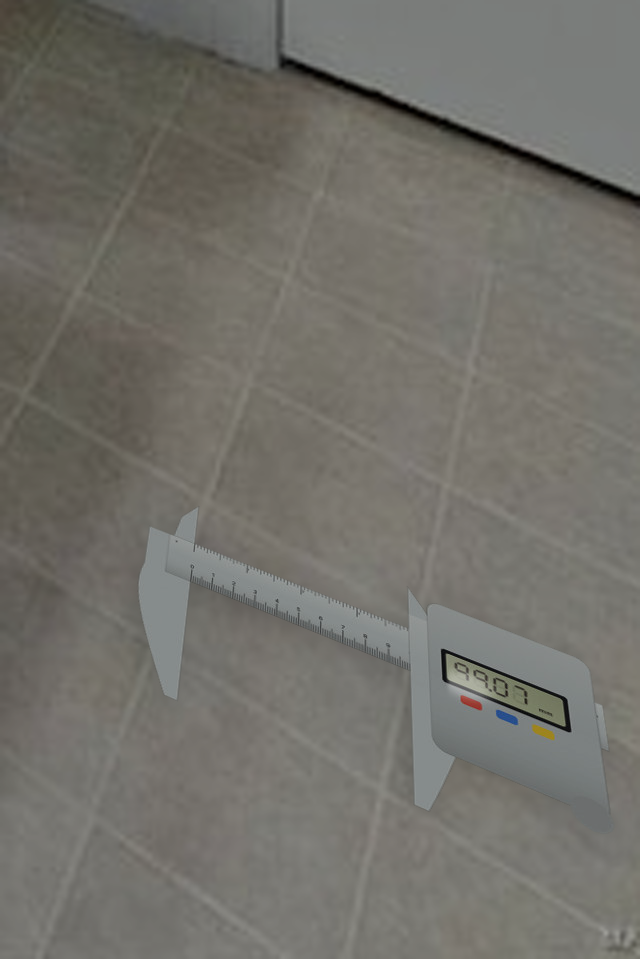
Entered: 99.07 mm
